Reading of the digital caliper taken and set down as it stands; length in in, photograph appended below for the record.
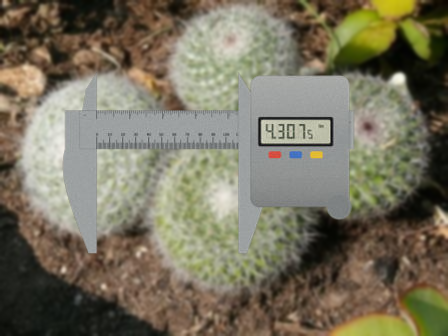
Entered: 4.3075 in
